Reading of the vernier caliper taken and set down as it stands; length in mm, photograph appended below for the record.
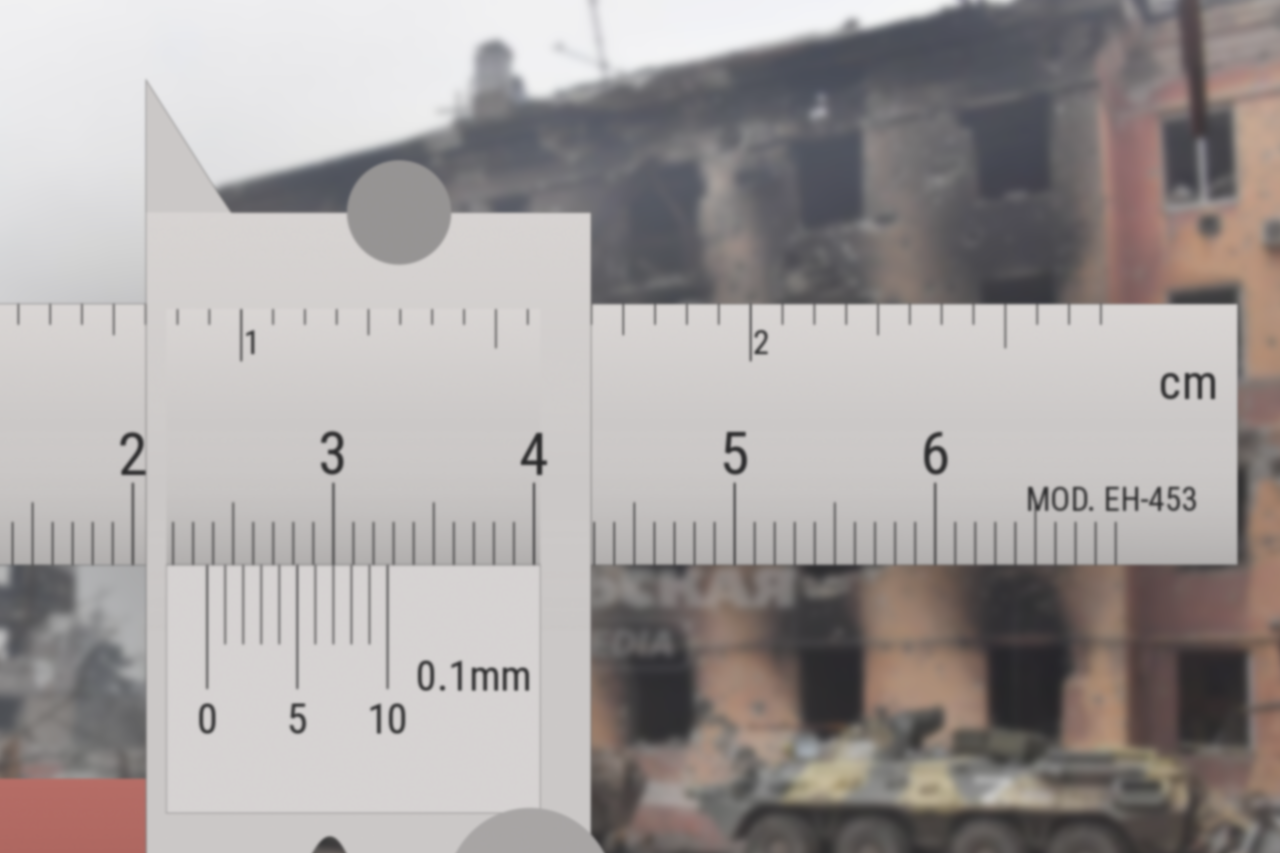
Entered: 23.7 mm
